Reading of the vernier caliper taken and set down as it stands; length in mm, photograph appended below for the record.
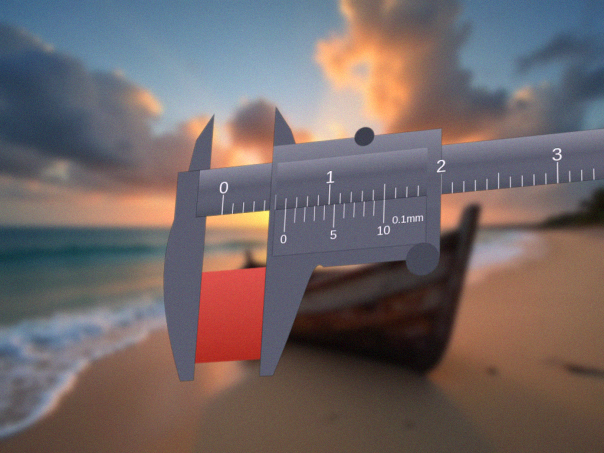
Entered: 6.0 mm
